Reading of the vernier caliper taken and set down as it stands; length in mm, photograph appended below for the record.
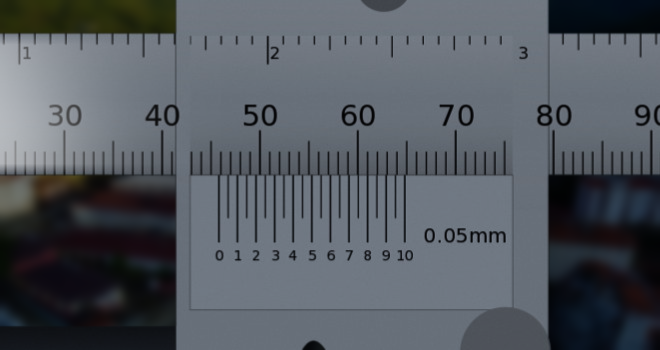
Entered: 45.8 mm
